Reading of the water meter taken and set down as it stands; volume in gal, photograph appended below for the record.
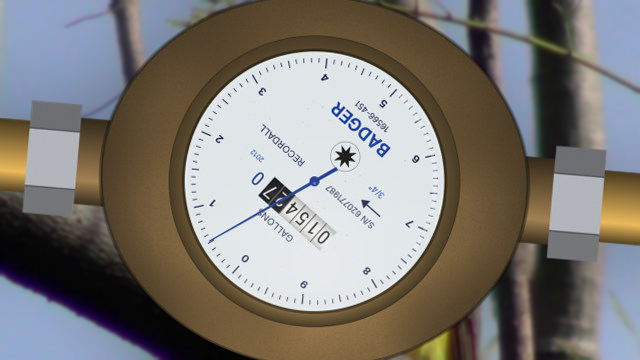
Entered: 154270.5 gal
